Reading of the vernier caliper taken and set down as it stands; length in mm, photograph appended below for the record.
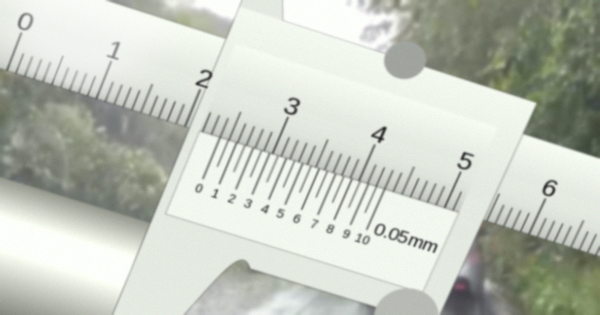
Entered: 24.0 mm
